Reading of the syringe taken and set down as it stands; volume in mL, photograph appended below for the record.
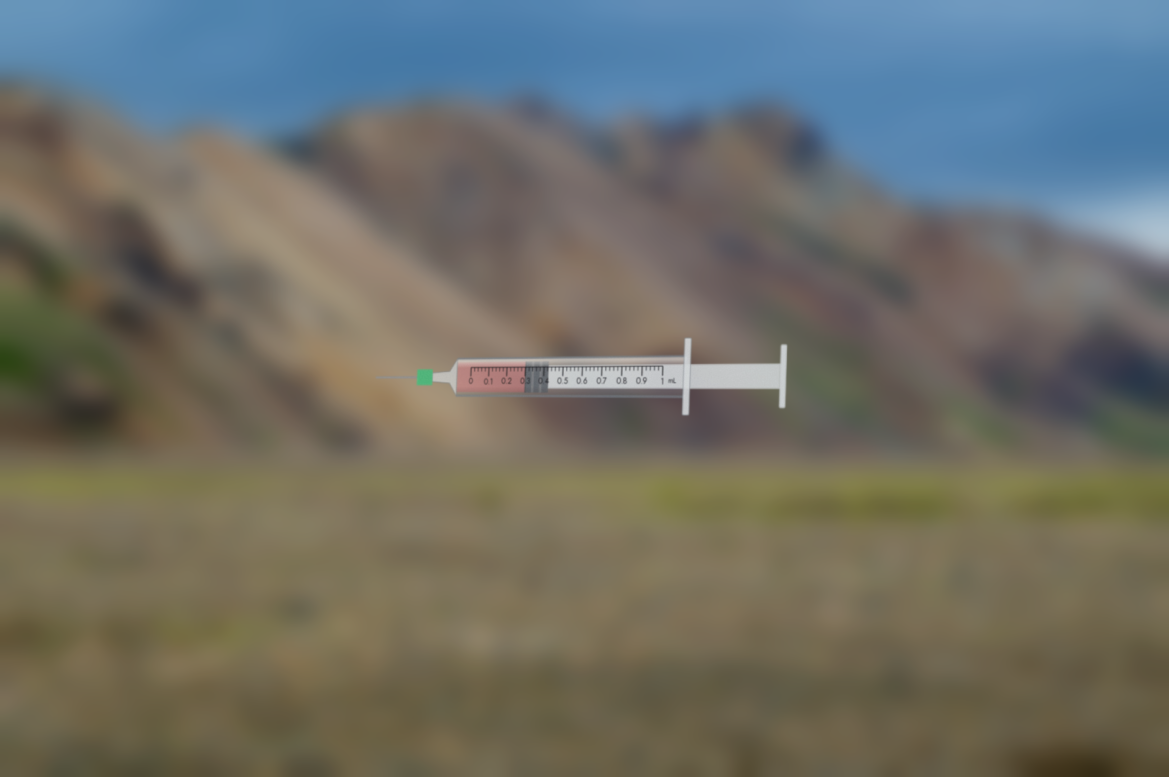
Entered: 0.3 mL
